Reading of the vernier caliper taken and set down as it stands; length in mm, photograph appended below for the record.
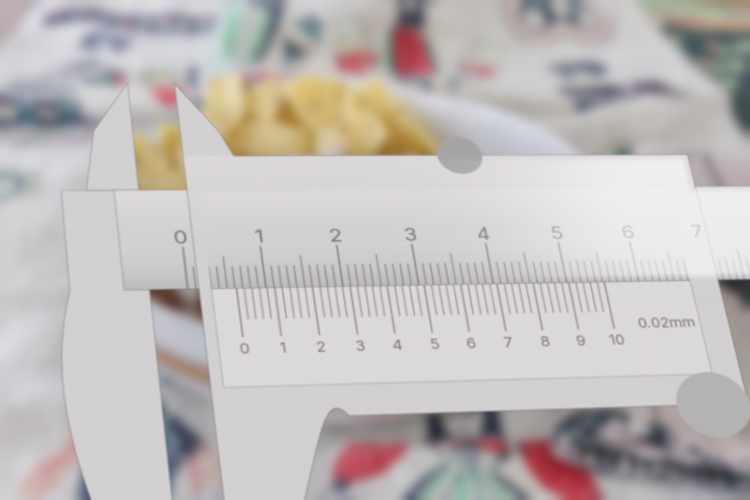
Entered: 6.2 mm
